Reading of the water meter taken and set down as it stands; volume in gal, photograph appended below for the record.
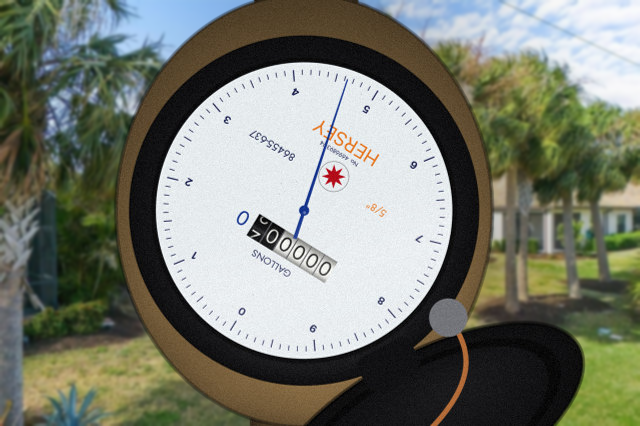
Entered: 24.6 gal
